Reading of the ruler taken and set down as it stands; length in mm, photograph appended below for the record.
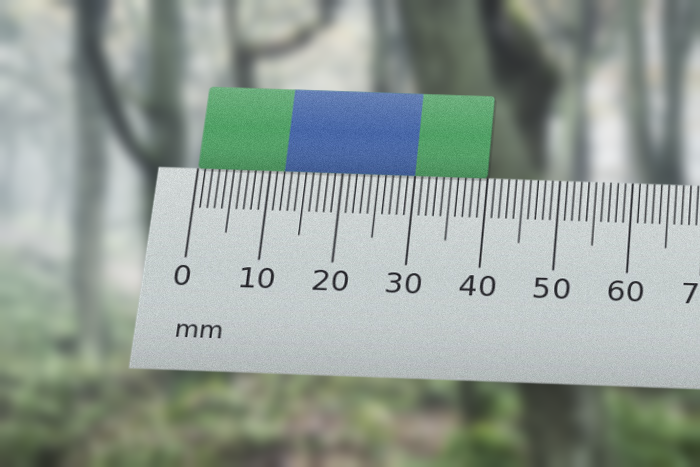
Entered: 40 mm
